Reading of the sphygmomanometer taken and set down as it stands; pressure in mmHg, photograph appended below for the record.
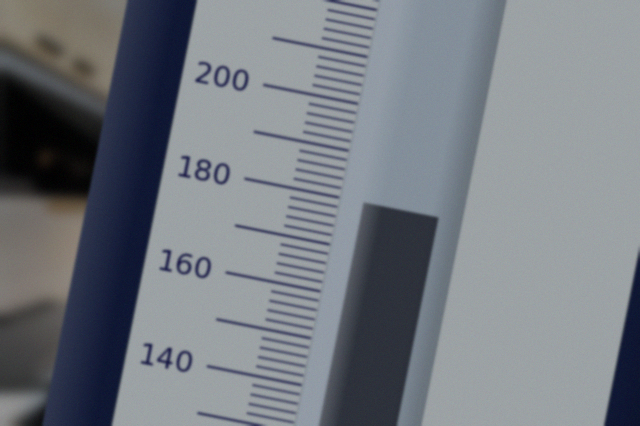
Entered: 180 mmHg
